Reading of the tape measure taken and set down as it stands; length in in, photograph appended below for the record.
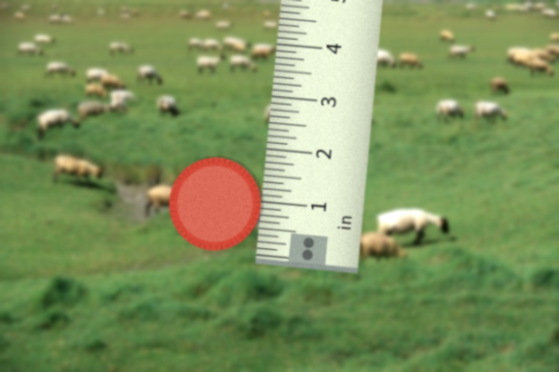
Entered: 1.75 in
